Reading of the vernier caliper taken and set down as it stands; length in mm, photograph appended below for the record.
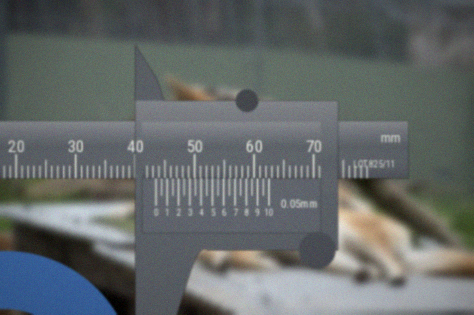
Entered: 43.5 mm
